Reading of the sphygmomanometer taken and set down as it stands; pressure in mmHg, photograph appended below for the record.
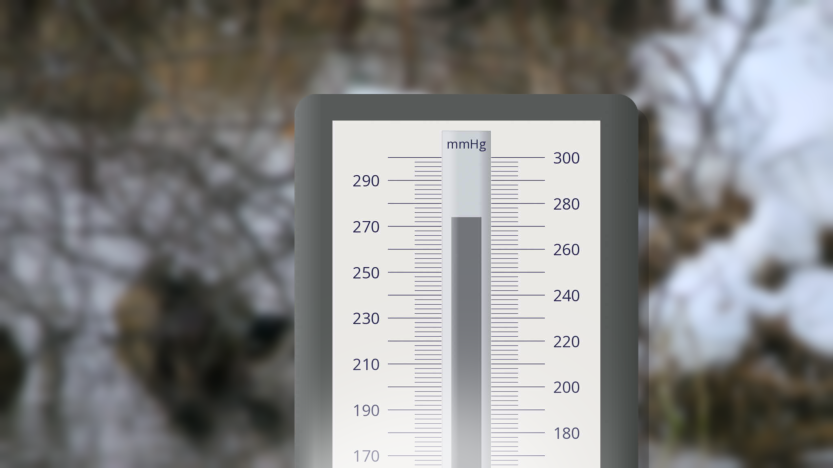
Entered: 274 mmHg
